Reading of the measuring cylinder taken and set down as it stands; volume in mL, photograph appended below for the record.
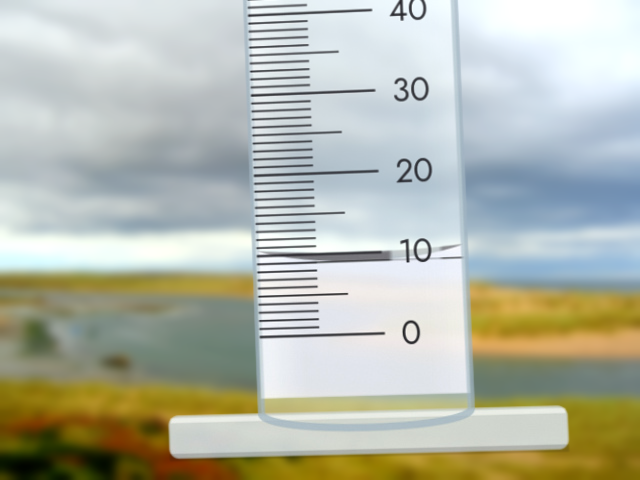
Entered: 9 mL
